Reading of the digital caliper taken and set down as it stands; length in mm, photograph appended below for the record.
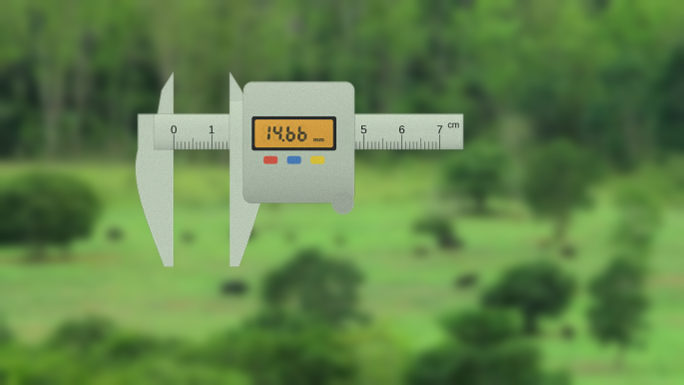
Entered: 14.66 mm
